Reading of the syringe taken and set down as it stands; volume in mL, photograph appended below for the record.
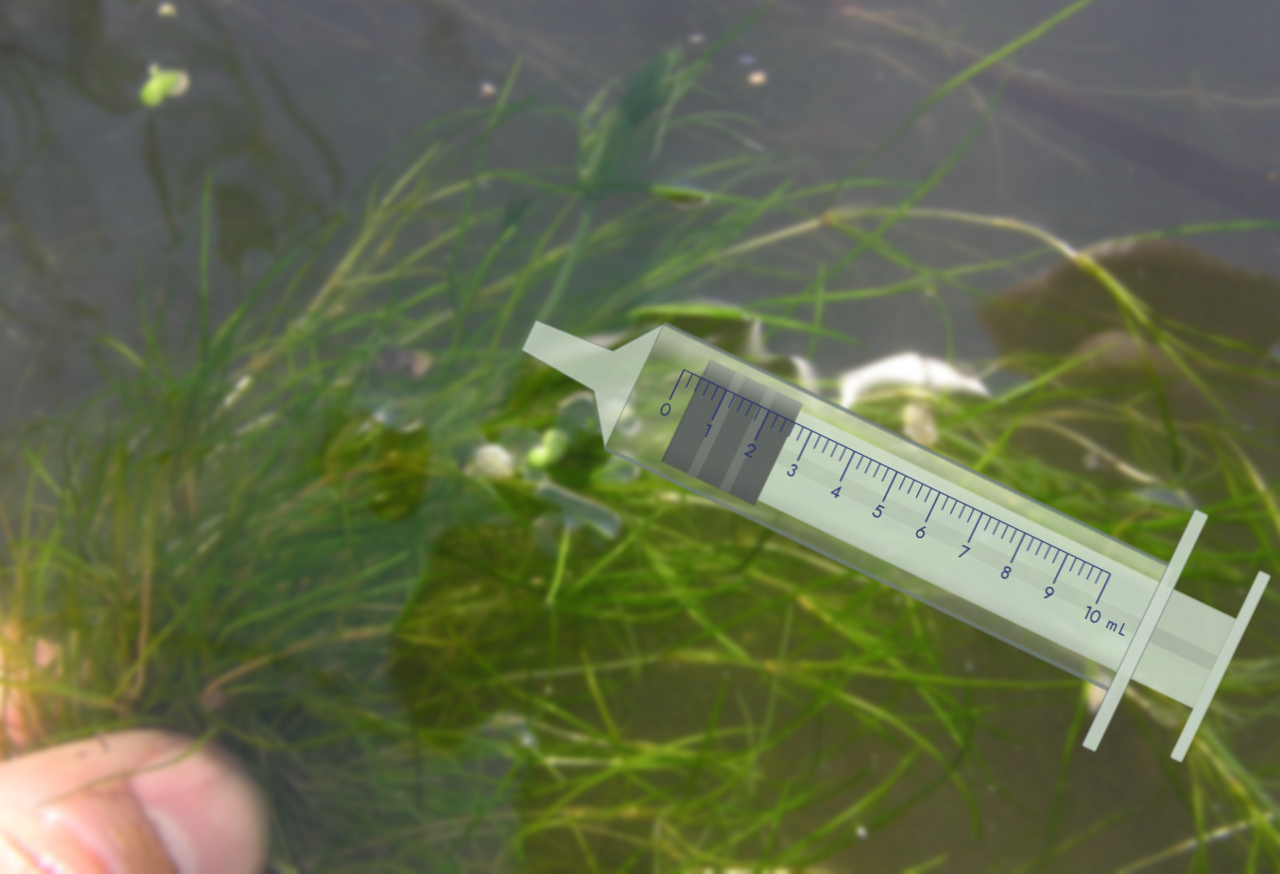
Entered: 0.4 mL
